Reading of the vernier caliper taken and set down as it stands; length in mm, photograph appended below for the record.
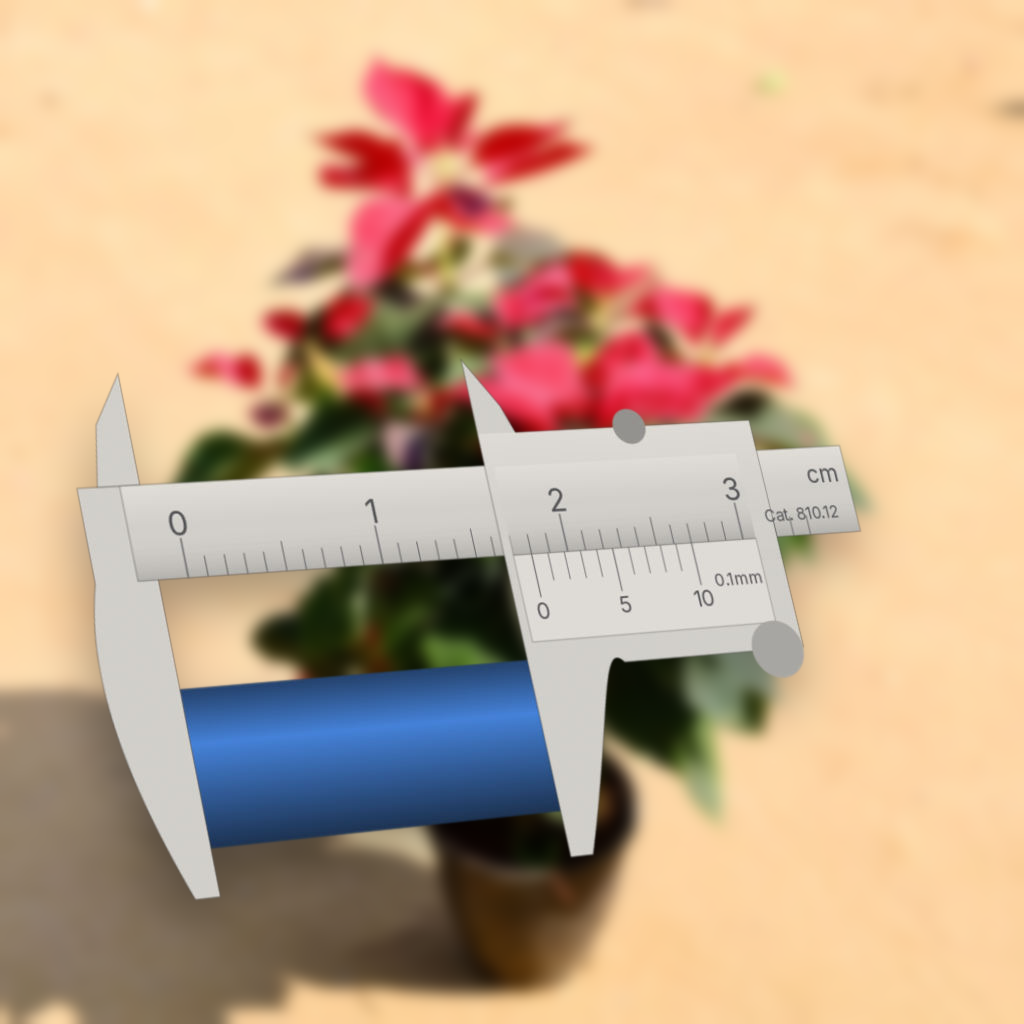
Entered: 18.0 mm
